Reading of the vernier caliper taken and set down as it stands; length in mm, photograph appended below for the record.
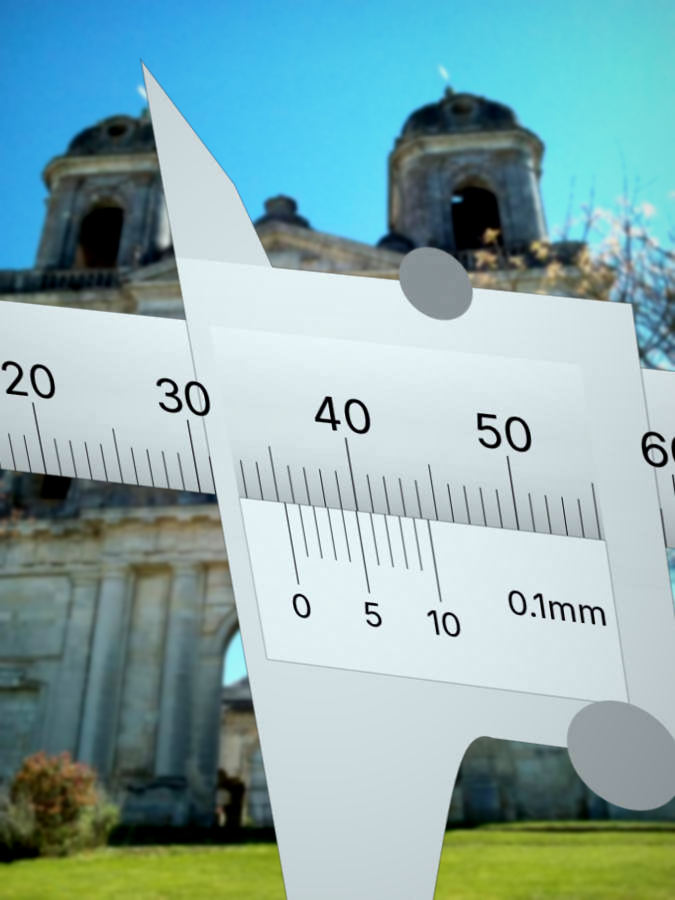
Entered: 35.4 mm
